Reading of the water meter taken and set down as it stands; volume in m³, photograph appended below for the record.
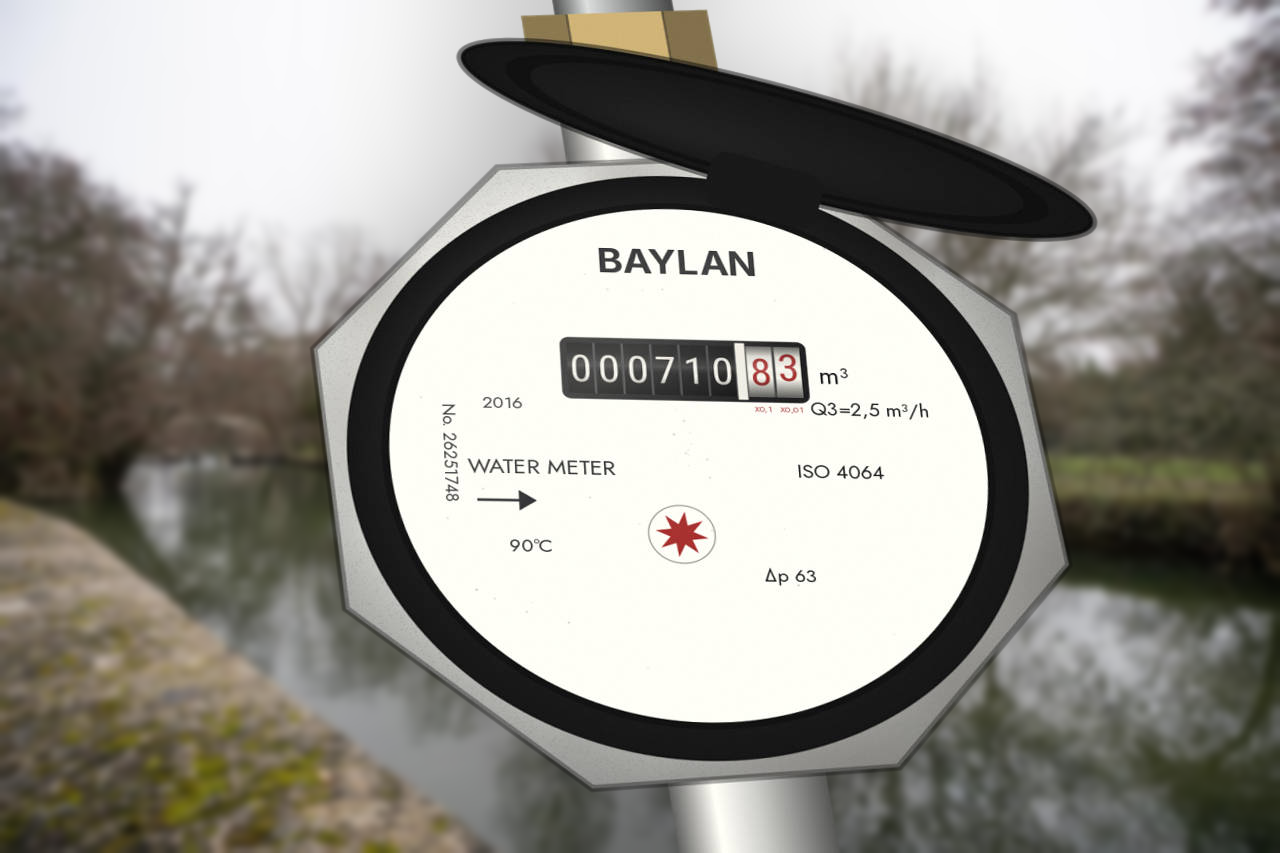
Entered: 710.83 m³
